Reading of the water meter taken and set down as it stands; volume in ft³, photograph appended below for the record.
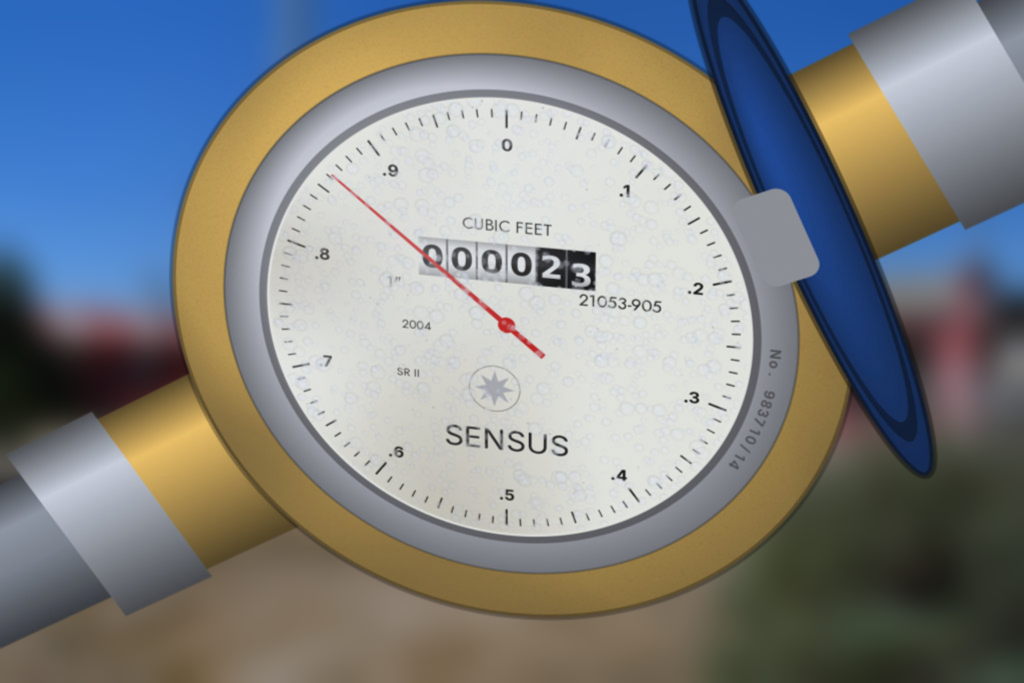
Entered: 22.86 ft³
